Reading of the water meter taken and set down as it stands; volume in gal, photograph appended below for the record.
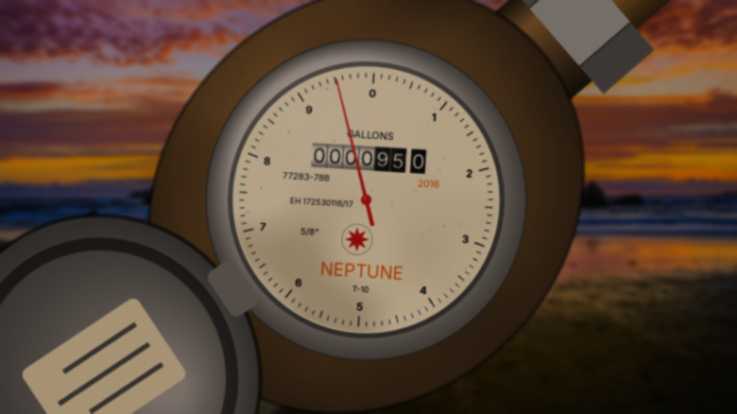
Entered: 949.5 gal
